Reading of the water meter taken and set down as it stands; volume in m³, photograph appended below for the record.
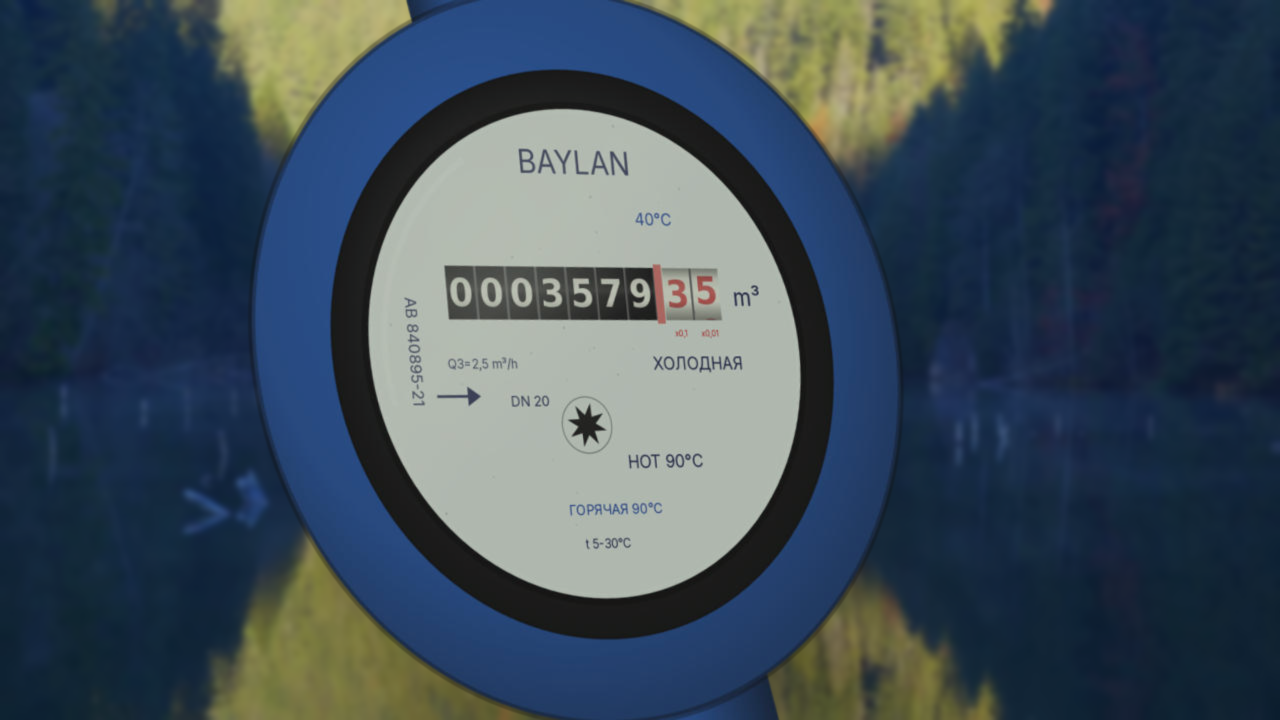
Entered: 3579.35 m³
